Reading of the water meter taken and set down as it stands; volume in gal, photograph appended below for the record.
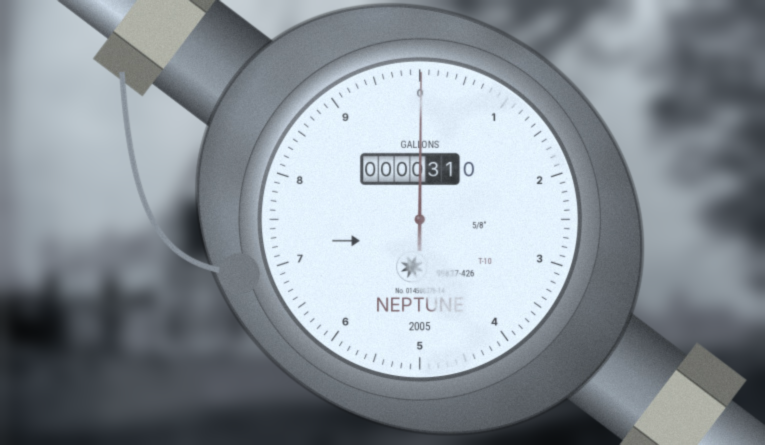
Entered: 310.0 gal
